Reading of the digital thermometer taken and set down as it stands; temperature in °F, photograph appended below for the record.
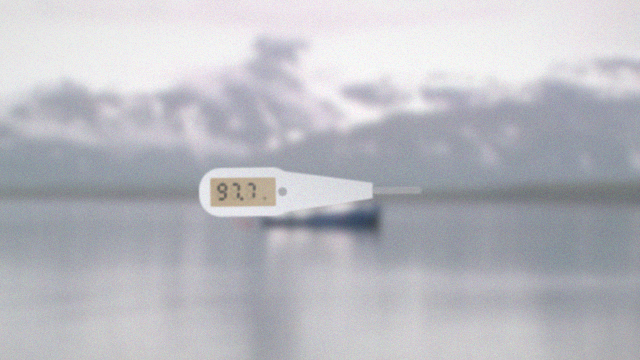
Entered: 97.7 °F
